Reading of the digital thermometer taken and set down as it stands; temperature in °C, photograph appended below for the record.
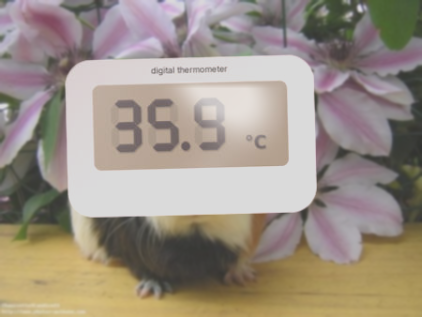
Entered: 35.9 °C
